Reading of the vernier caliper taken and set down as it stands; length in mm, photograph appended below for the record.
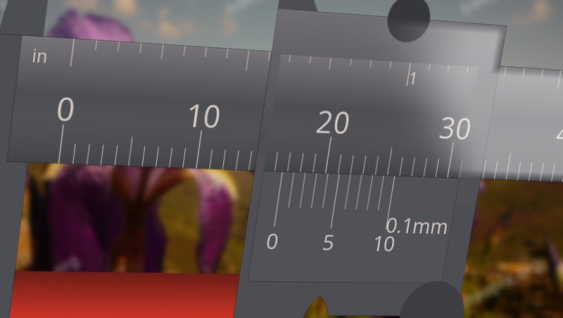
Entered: 16.6 mm
